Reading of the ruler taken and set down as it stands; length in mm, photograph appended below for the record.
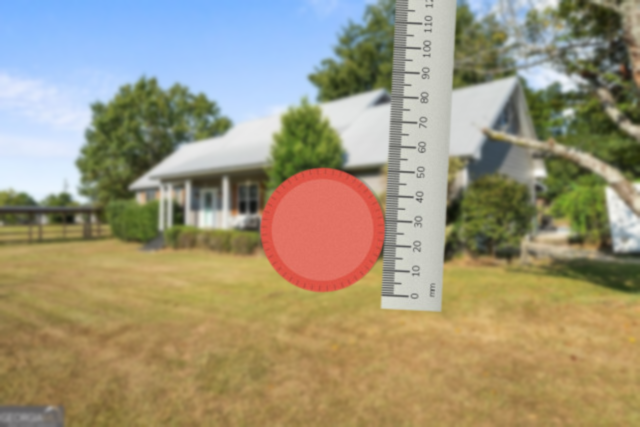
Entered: 50 mm
